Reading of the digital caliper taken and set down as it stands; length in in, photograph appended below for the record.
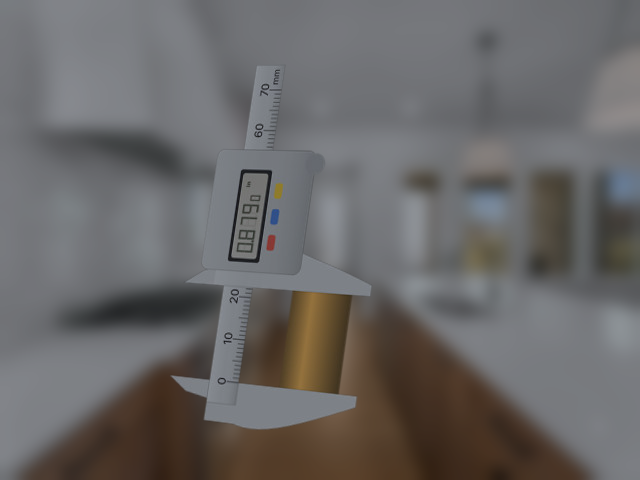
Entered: 0.8790 in
